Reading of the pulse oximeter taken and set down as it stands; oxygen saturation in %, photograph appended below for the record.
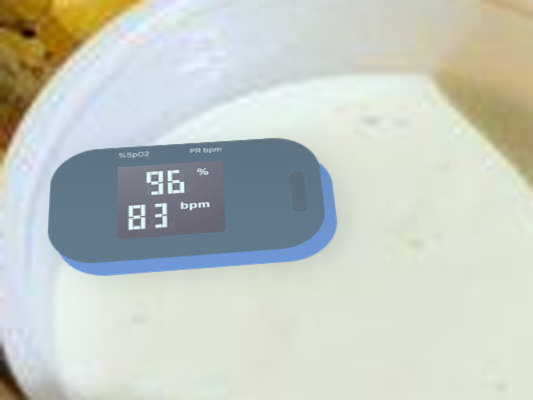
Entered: 96 %
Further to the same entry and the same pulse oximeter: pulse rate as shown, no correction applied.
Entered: 83 bpm
